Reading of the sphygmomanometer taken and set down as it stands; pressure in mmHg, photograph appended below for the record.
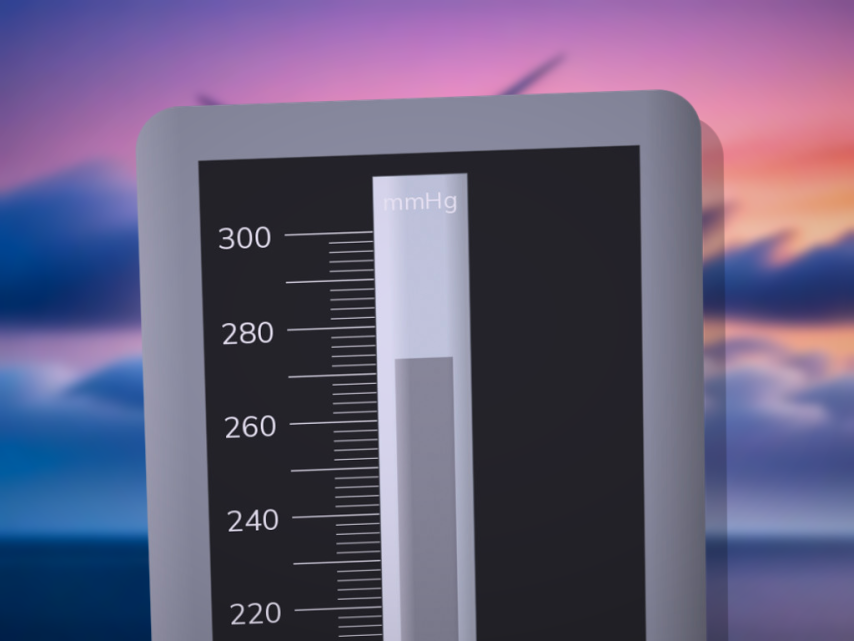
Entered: 273 mmHg
